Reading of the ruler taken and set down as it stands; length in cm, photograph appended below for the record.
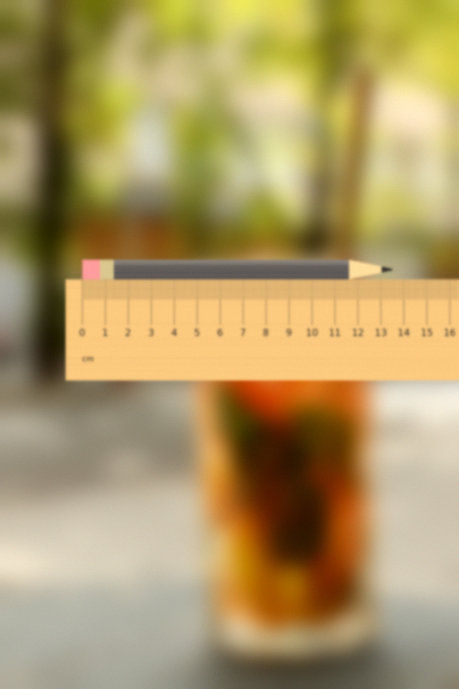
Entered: 13.5 cm
